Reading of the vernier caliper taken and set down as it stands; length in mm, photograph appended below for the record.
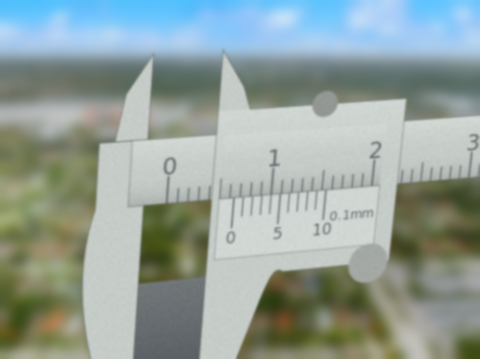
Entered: 6.4 mm
